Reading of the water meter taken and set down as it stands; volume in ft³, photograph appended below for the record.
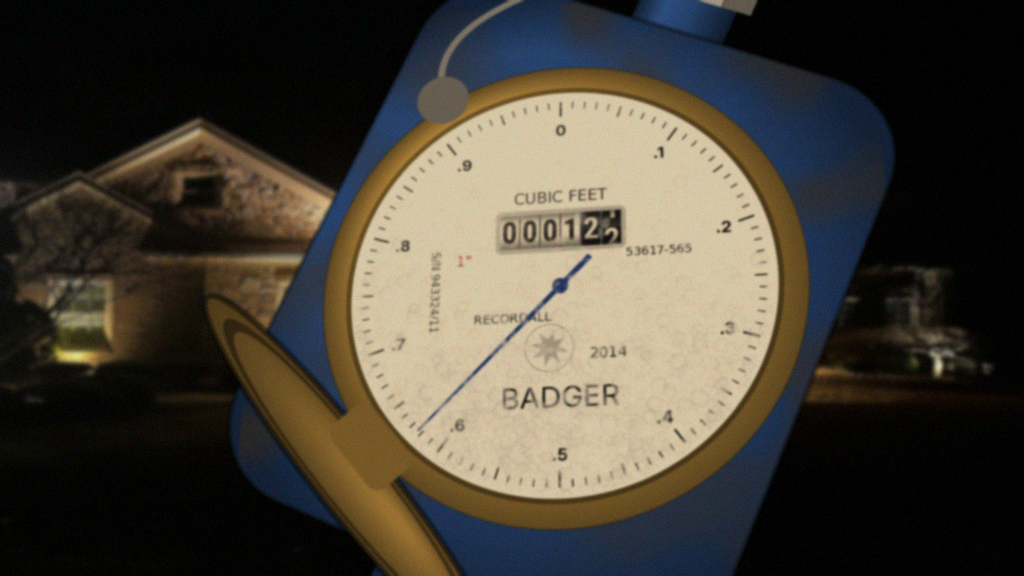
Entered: 121.62 ft³
